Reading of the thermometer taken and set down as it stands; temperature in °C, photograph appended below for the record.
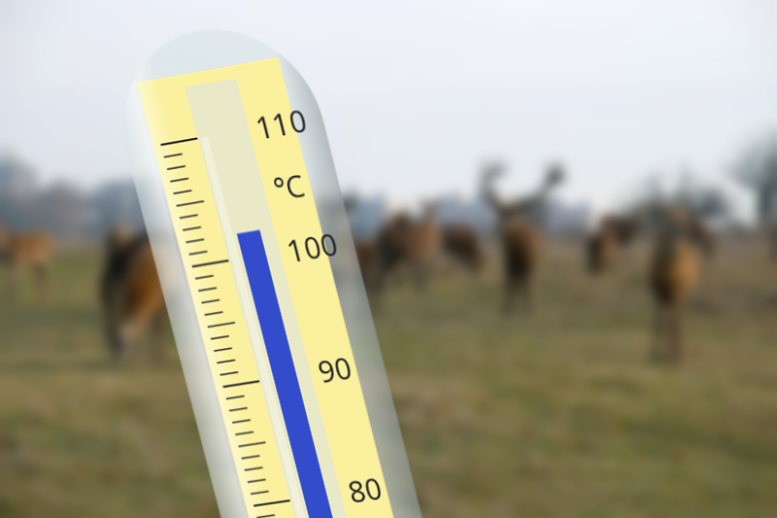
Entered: 102 °C
